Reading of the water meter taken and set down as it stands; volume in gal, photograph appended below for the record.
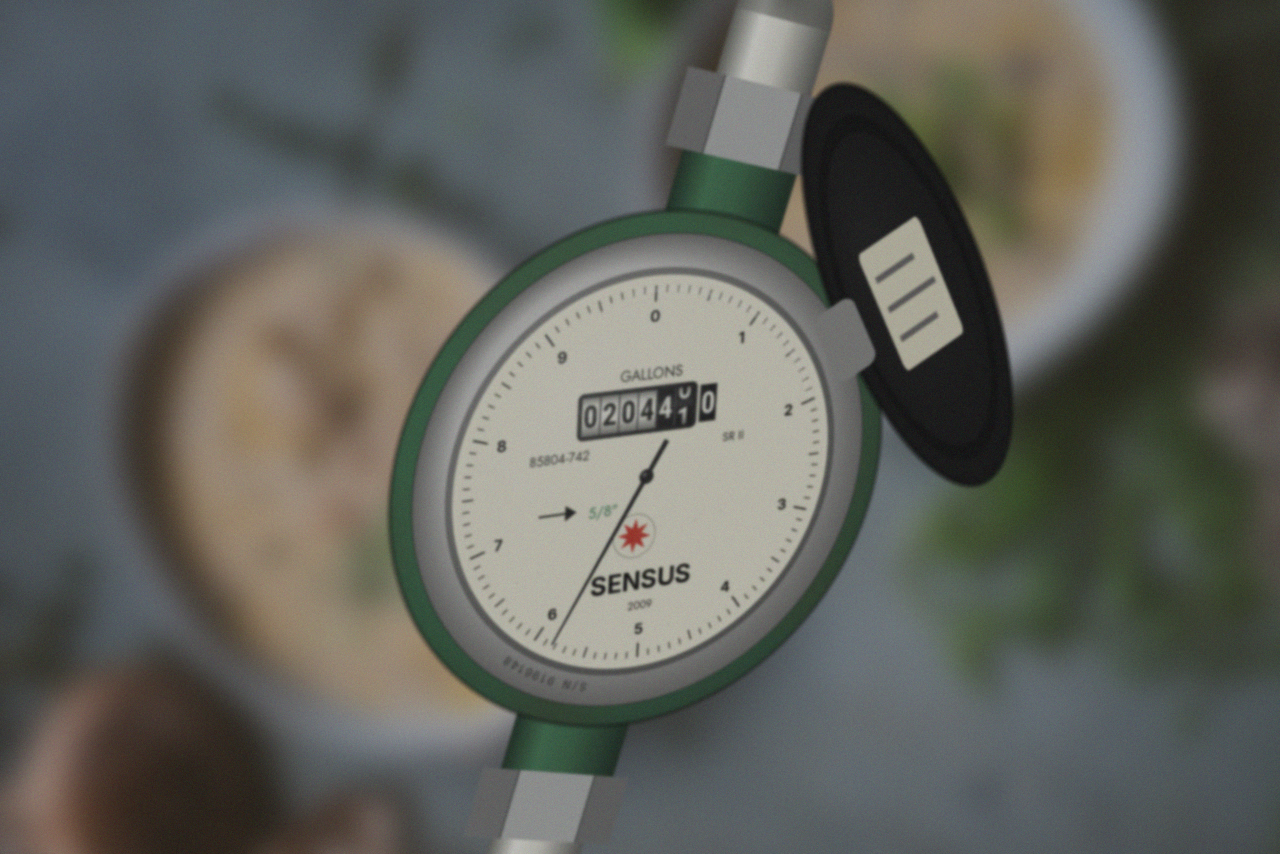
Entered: 204405.8 gal
